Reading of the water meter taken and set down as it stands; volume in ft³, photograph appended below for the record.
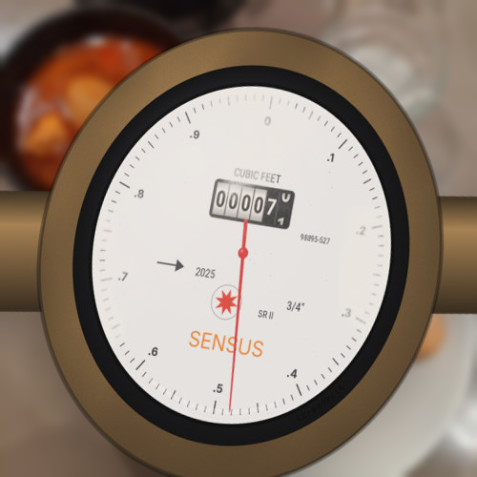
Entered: 70.48 ft³
